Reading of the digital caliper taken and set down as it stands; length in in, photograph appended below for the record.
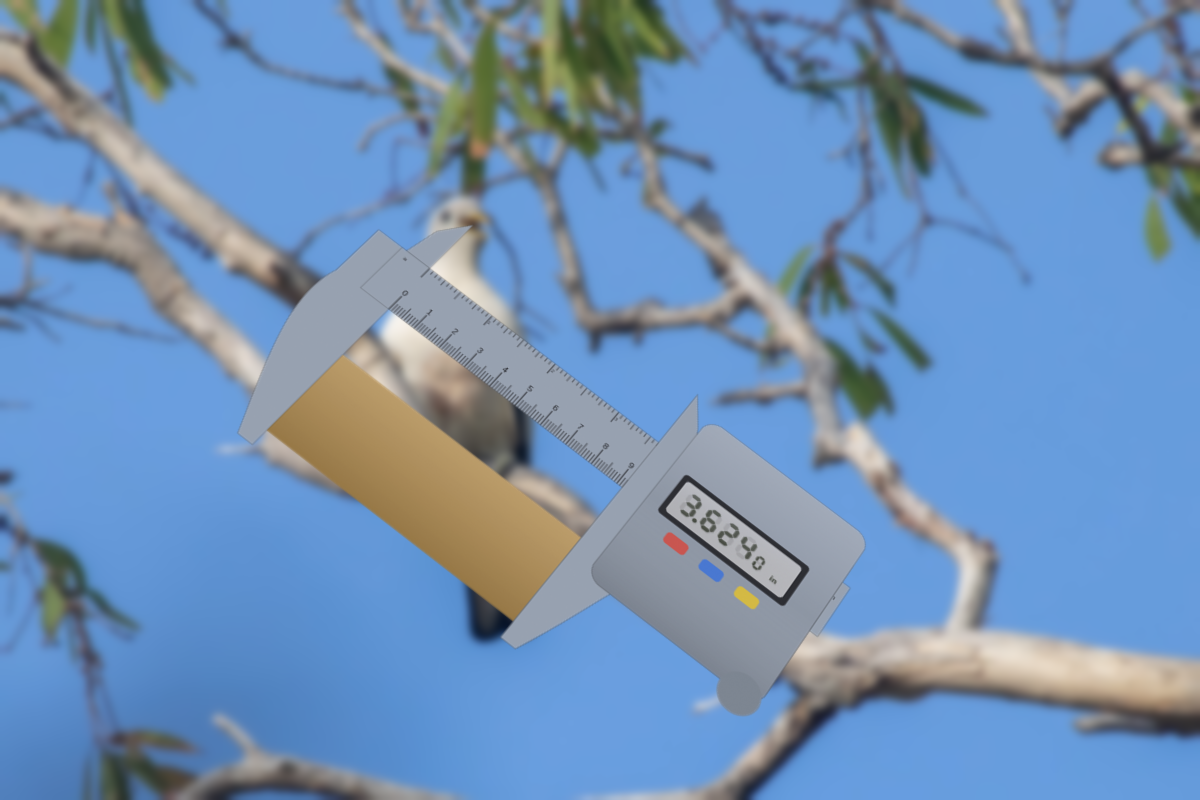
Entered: 3.6240 in
